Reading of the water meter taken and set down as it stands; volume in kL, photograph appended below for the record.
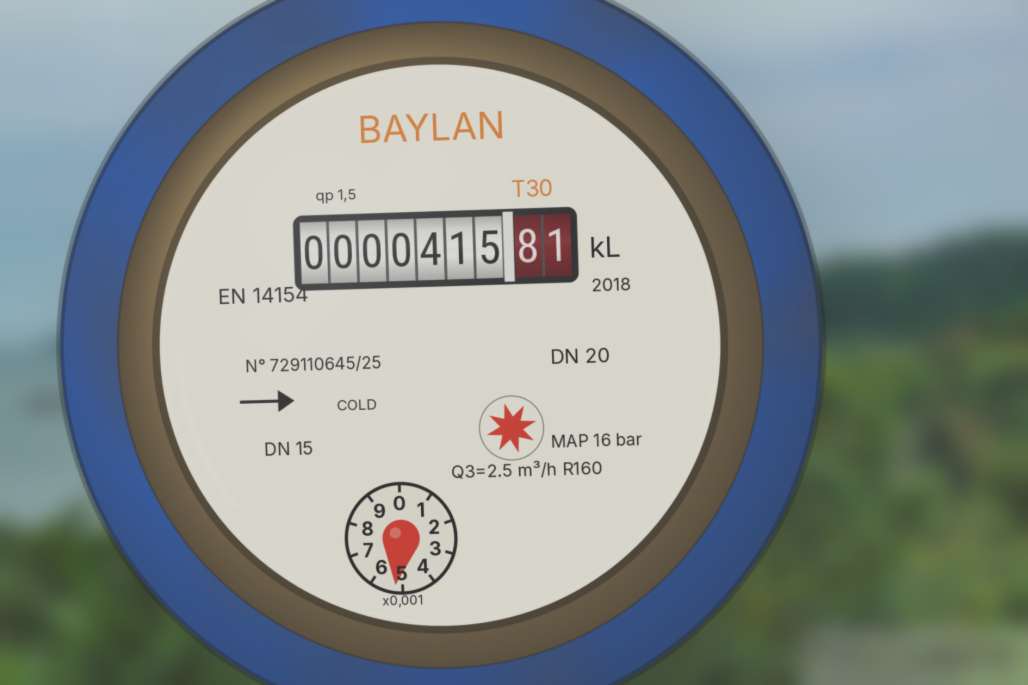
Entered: 415.815 kL
